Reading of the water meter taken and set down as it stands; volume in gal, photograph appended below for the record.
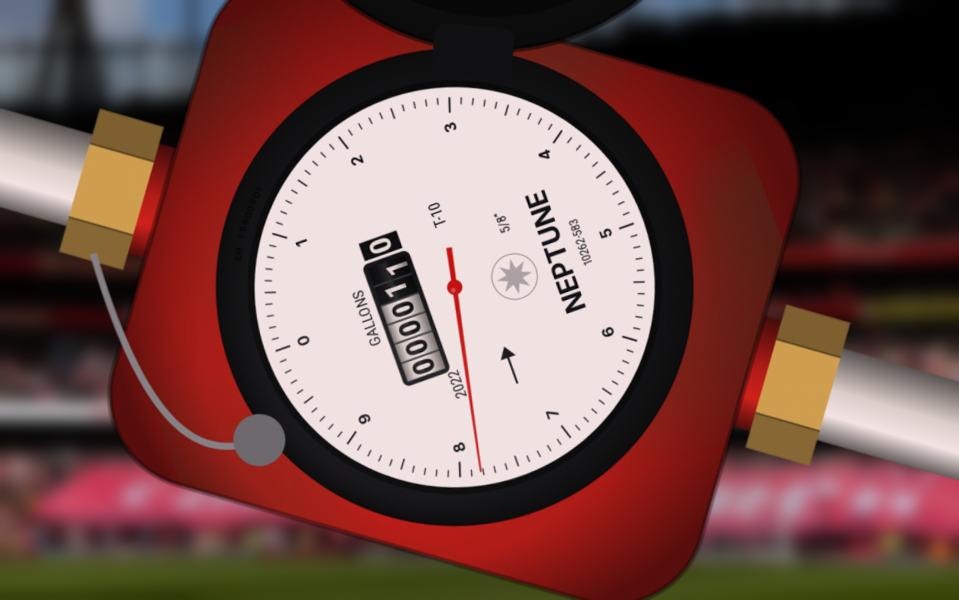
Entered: 107.8 gal
